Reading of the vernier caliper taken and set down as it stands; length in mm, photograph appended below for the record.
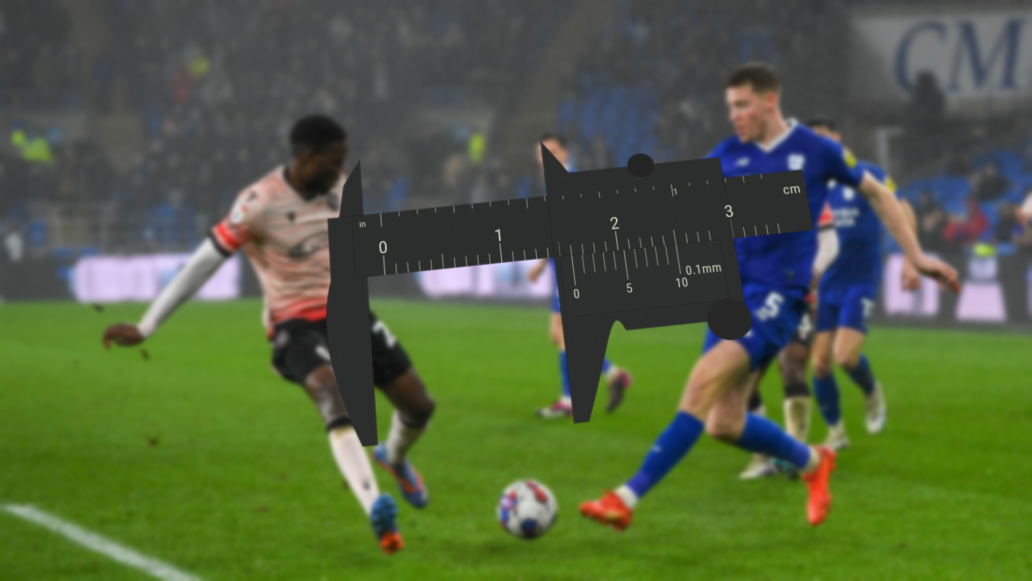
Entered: 16.0 mm
